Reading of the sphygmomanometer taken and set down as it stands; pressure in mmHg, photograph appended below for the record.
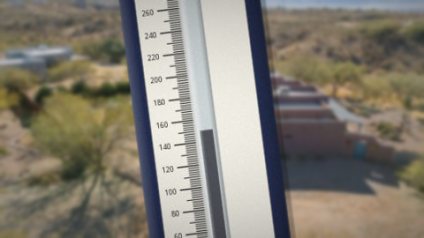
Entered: 150 mmHg
